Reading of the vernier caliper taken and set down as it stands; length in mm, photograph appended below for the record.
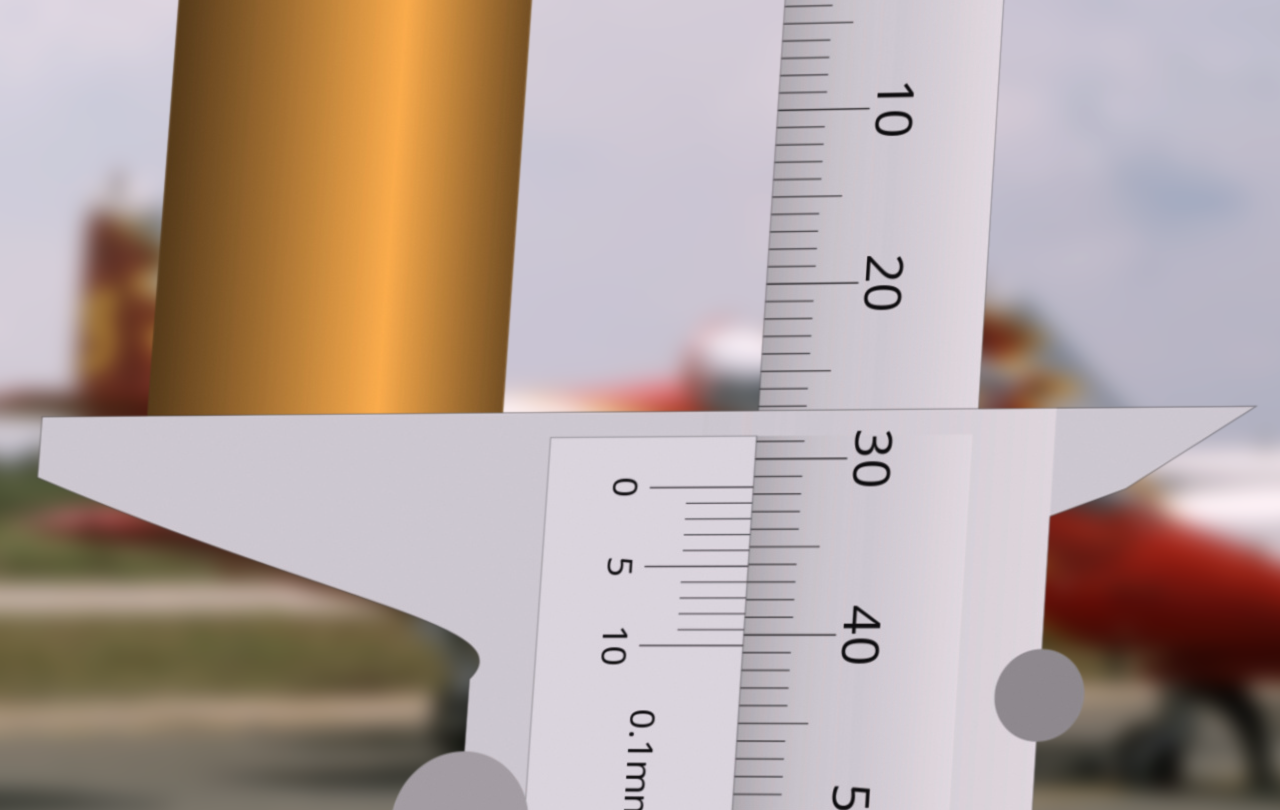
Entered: 31.6 mm
